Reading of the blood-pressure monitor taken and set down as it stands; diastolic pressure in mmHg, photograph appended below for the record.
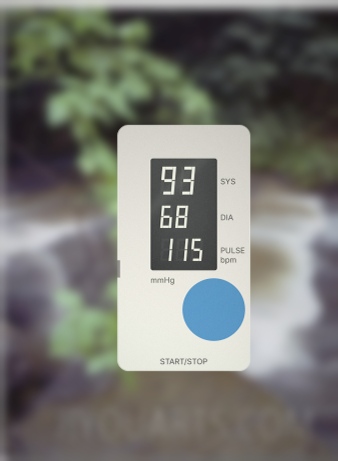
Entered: 68 mmHg
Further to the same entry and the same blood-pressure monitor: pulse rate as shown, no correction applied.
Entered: 115 bpm
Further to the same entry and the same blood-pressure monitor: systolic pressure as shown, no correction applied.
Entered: 93 mmHg
